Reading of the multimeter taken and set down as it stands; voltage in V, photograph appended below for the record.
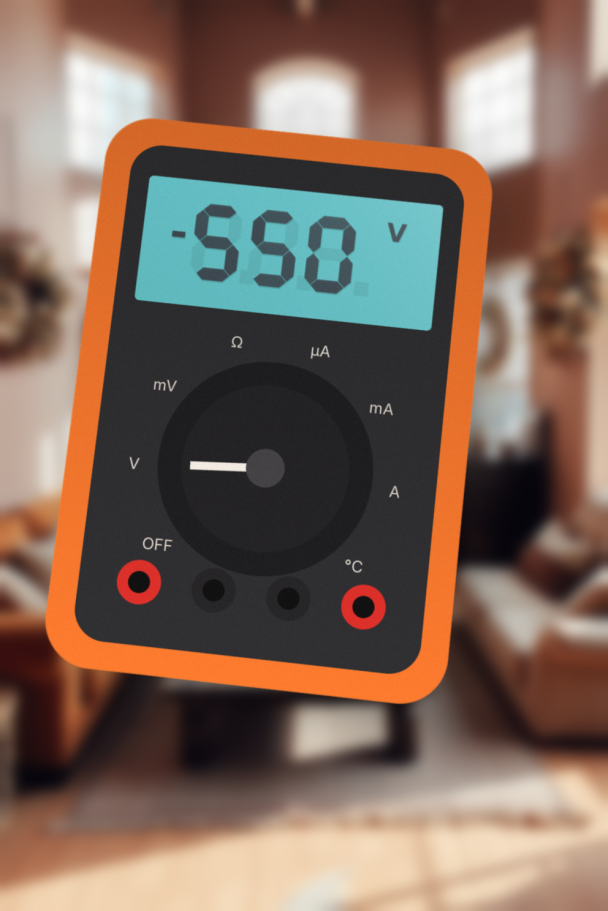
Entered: -550 V
